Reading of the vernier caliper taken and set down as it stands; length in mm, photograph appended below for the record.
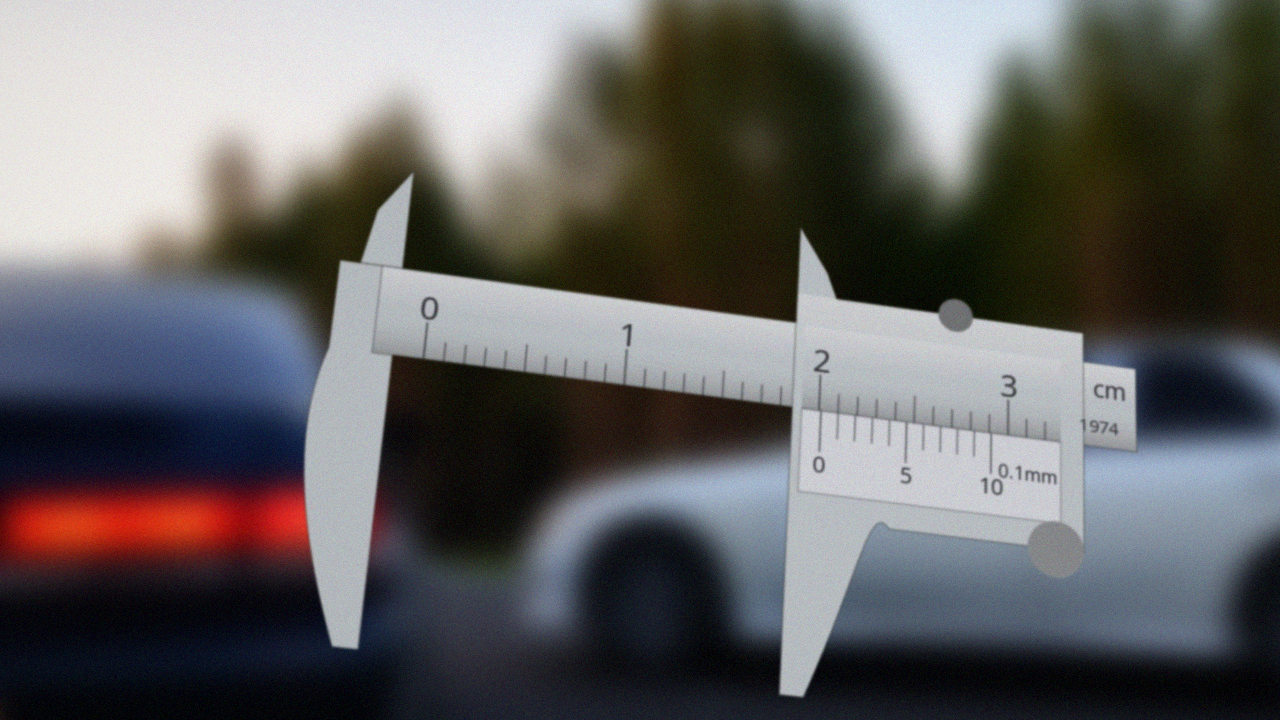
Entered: 20.1 mm
